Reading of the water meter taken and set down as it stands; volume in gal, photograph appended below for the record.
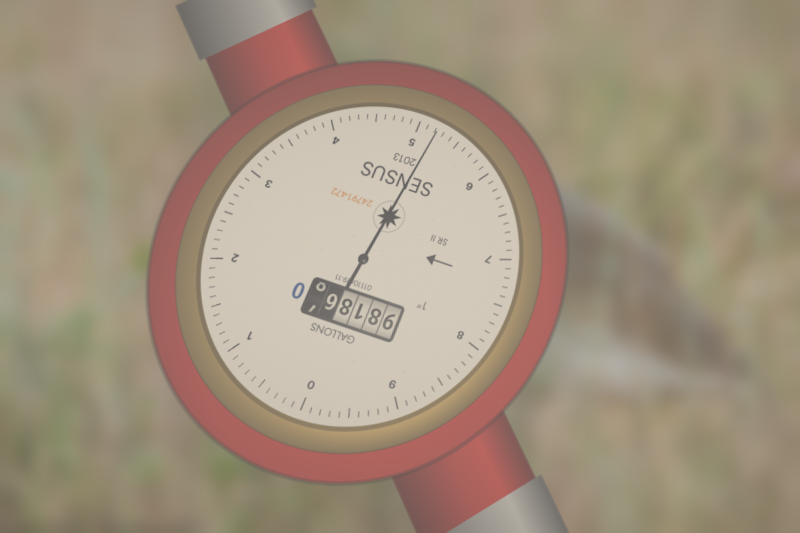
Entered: 9818675.2 gal
